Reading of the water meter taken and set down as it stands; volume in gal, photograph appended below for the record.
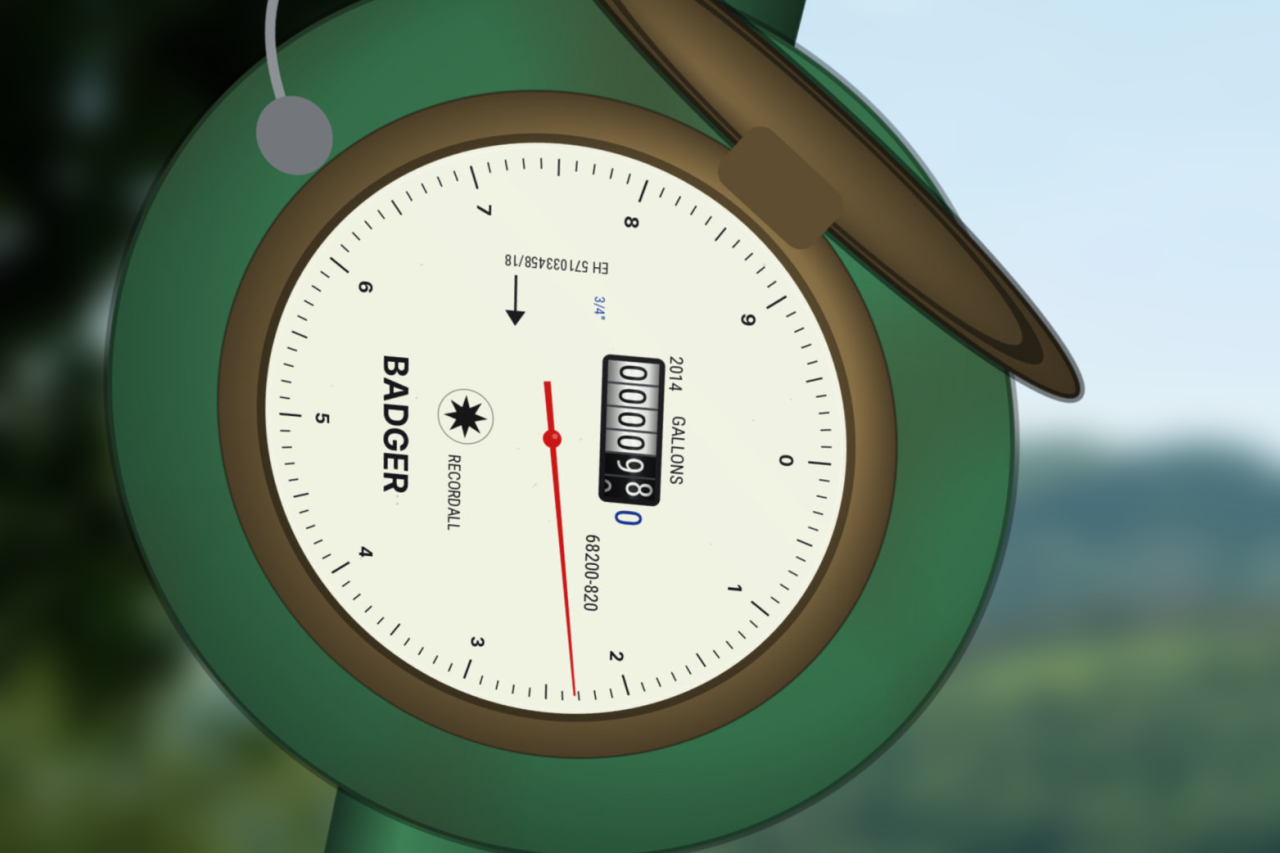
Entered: 982.3 gal
